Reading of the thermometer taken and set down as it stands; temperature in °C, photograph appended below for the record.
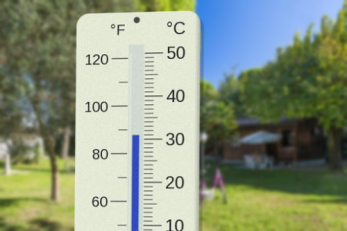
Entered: 31 °C
